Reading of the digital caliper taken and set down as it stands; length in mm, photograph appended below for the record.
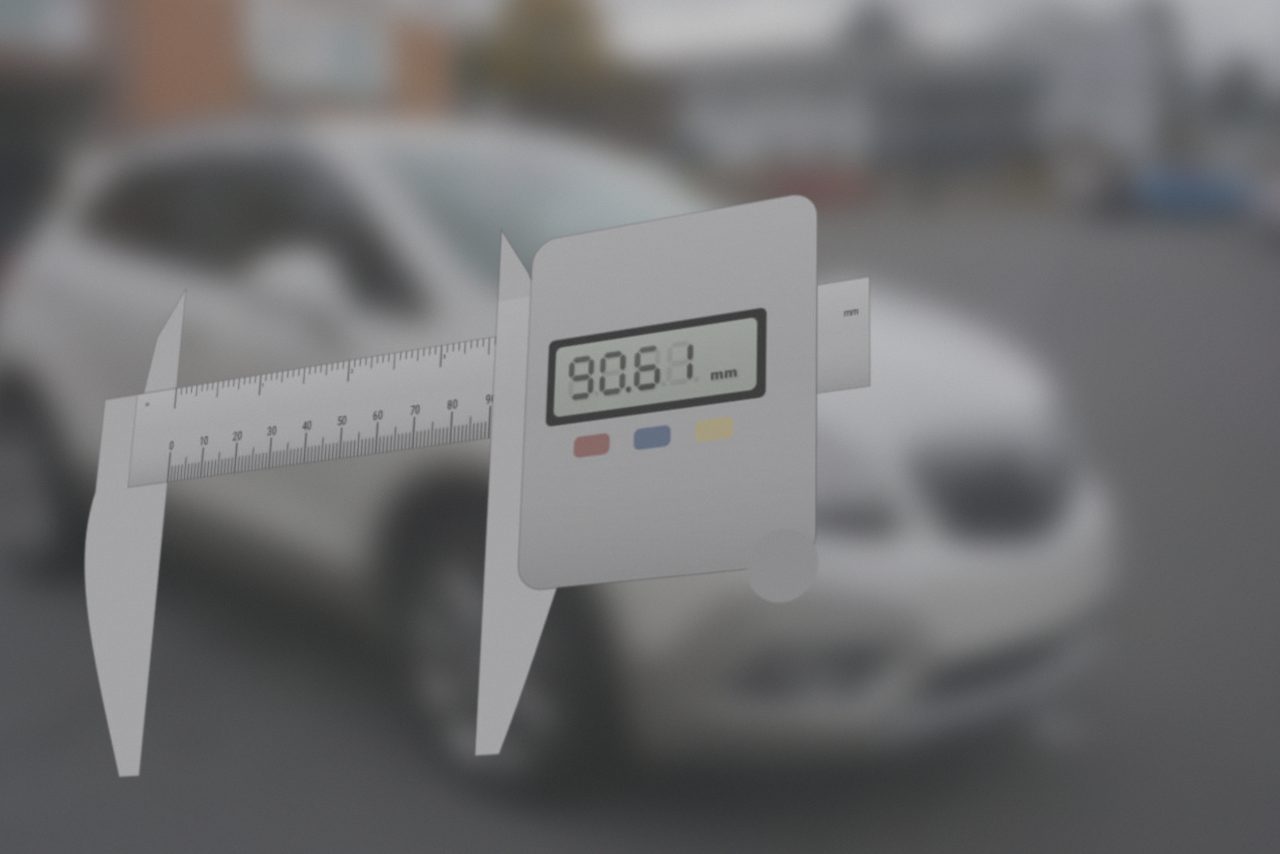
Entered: 90.61 mm
